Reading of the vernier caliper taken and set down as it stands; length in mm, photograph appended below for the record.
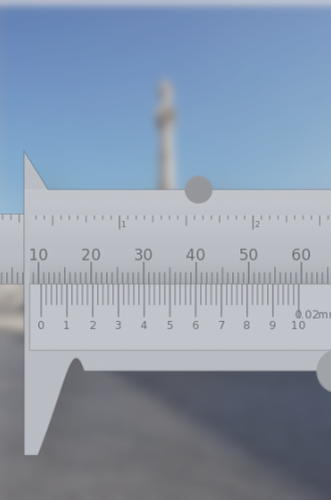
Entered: 10.5 mm
